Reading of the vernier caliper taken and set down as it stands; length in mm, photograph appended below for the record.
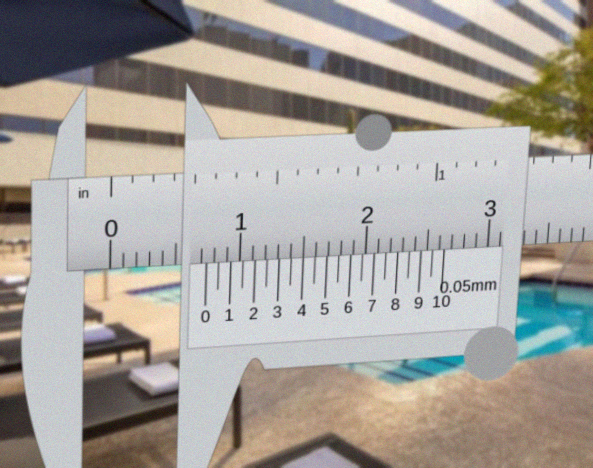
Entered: 7.4 mm
